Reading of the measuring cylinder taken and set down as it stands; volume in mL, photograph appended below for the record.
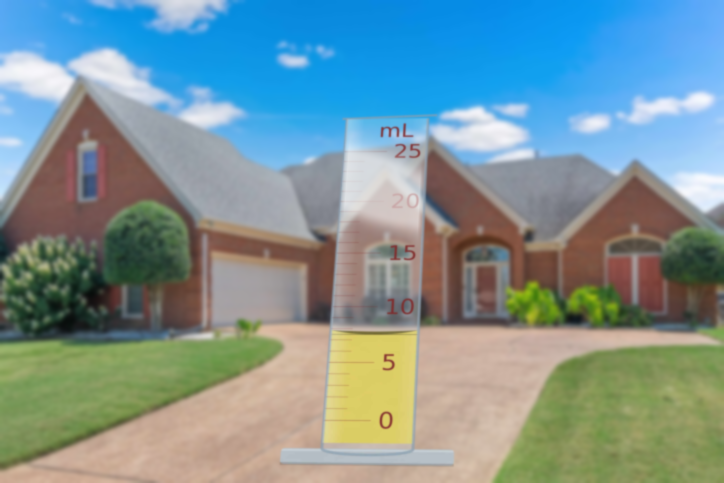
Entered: 7.5 mL
